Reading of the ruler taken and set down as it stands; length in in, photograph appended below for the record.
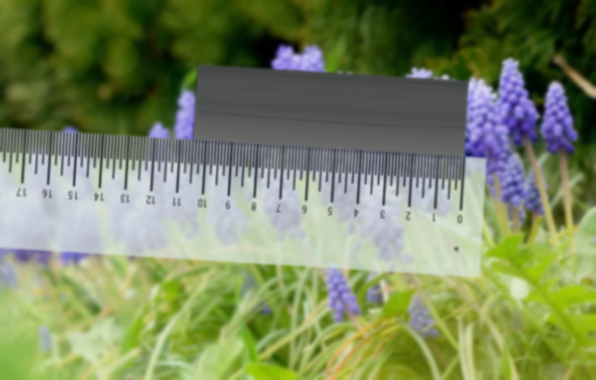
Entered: 10.5 in
